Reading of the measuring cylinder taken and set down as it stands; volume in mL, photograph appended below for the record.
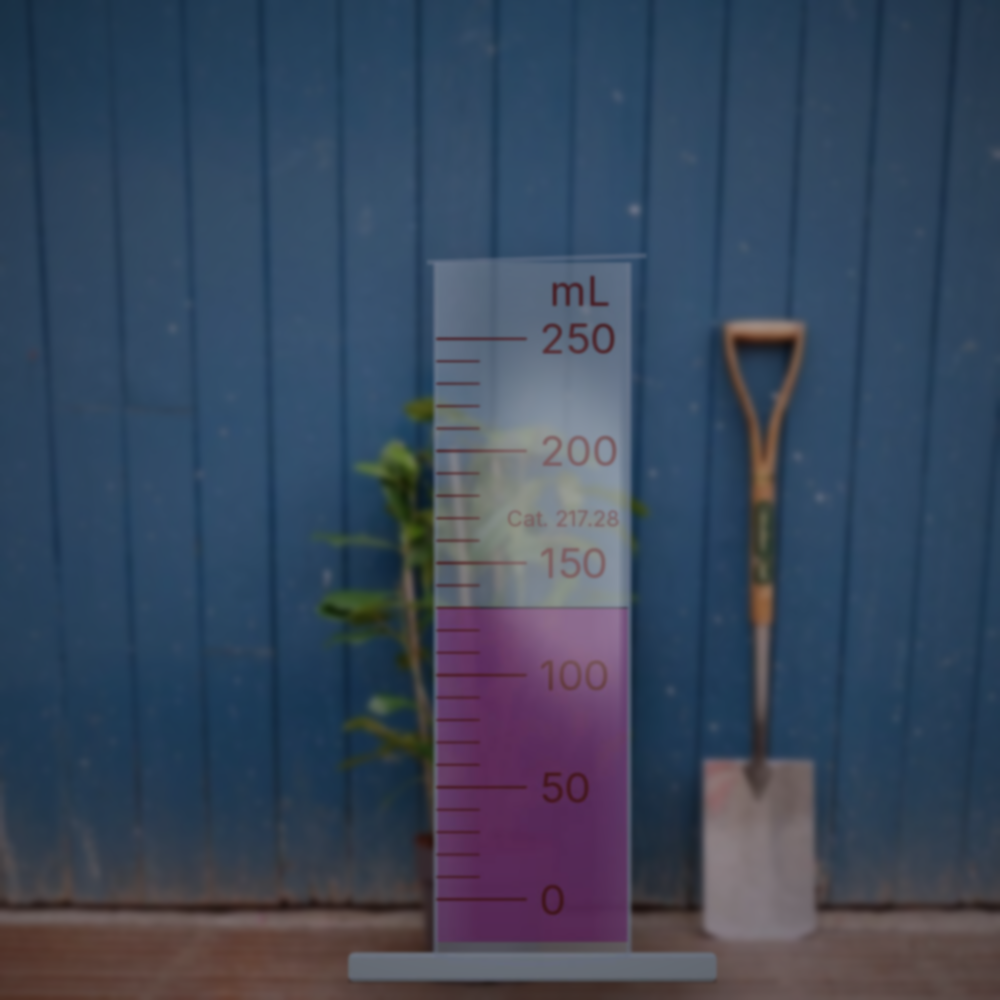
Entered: 130 mL
